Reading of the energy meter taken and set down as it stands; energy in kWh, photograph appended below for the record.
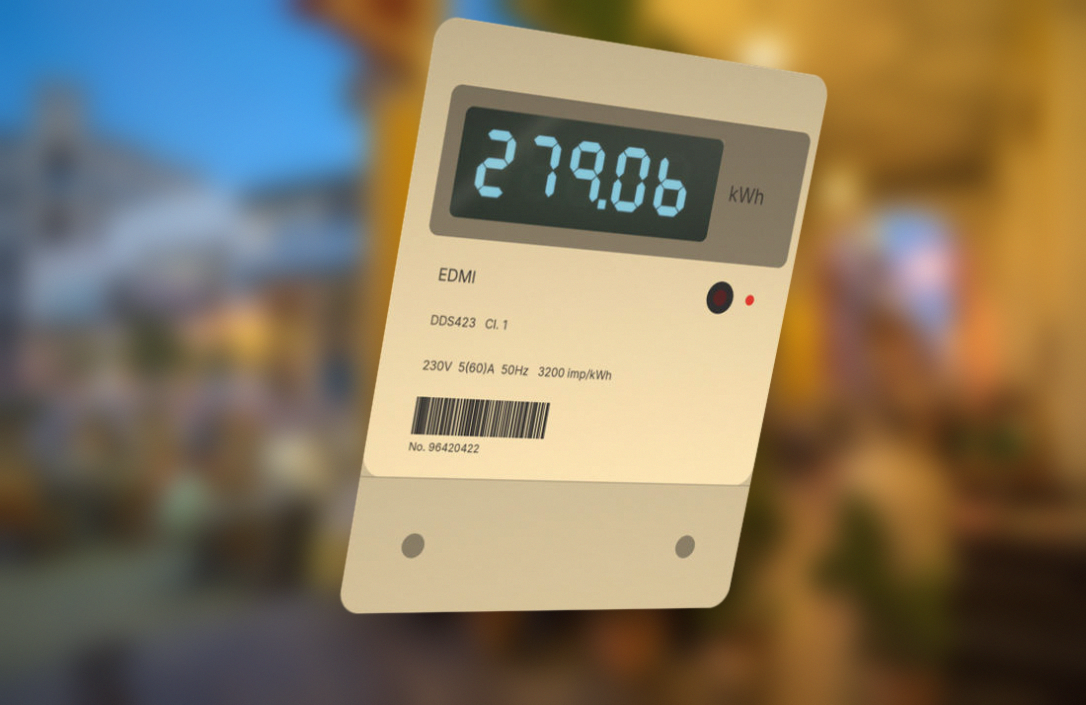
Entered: 279.06 kWh
